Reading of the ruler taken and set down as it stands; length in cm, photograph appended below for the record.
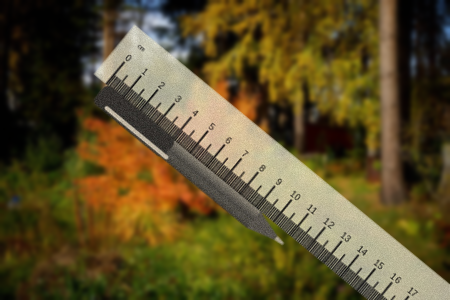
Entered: 11 cm
